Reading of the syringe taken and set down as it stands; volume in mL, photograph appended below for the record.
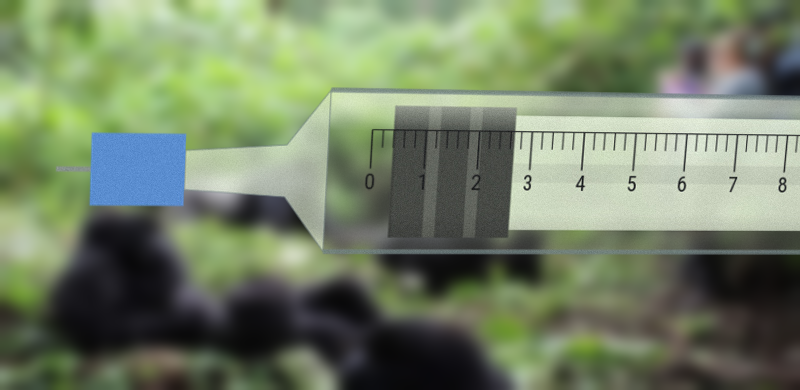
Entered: 0.4 mL
